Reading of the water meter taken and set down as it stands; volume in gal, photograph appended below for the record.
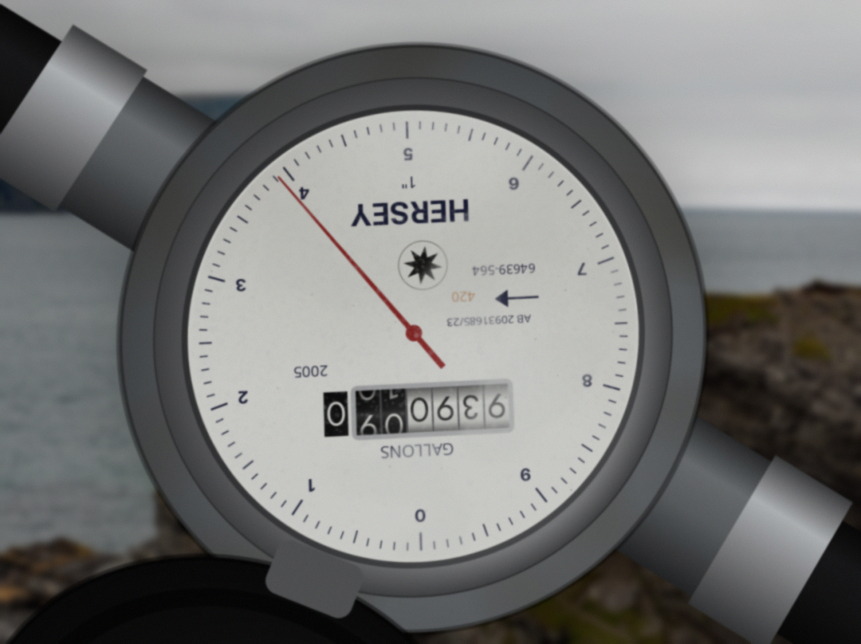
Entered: 9390093.9 gal
